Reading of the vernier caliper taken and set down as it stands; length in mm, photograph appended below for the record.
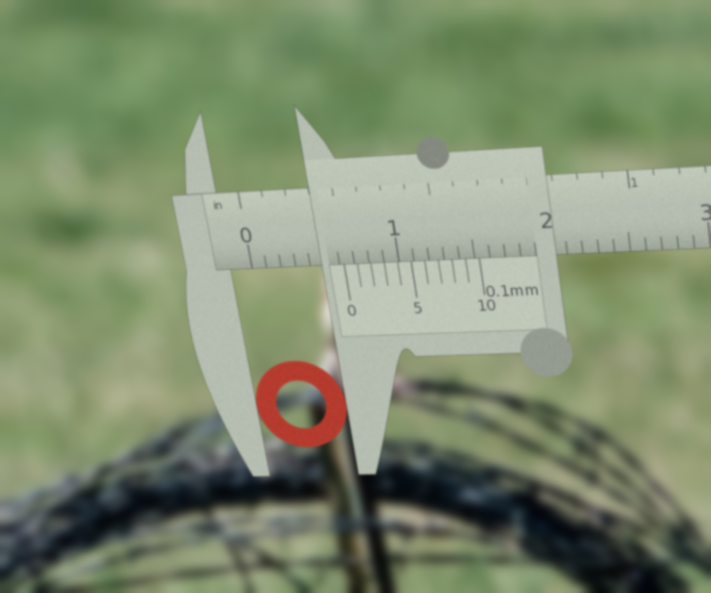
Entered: 6.3 mm
